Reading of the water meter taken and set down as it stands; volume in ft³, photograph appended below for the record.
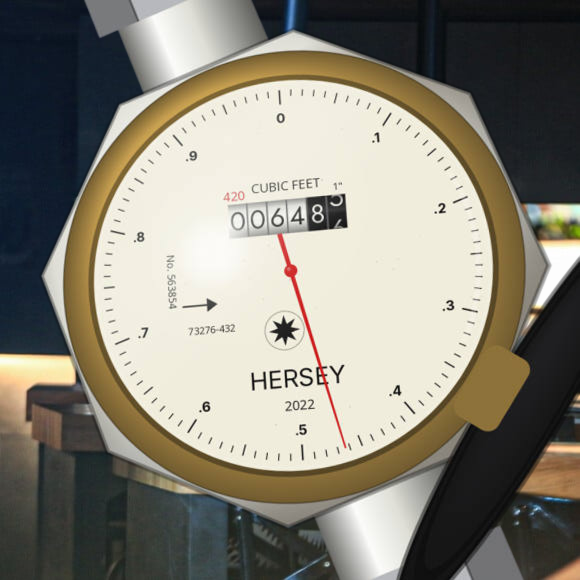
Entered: 6485.46 ft³
